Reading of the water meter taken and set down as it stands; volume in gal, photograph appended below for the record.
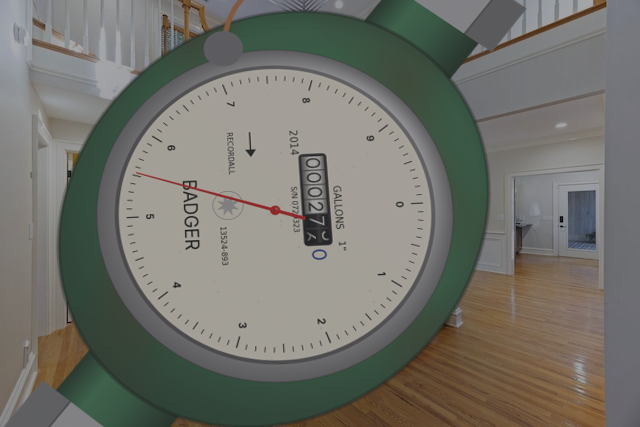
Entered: 2755.5 gal
